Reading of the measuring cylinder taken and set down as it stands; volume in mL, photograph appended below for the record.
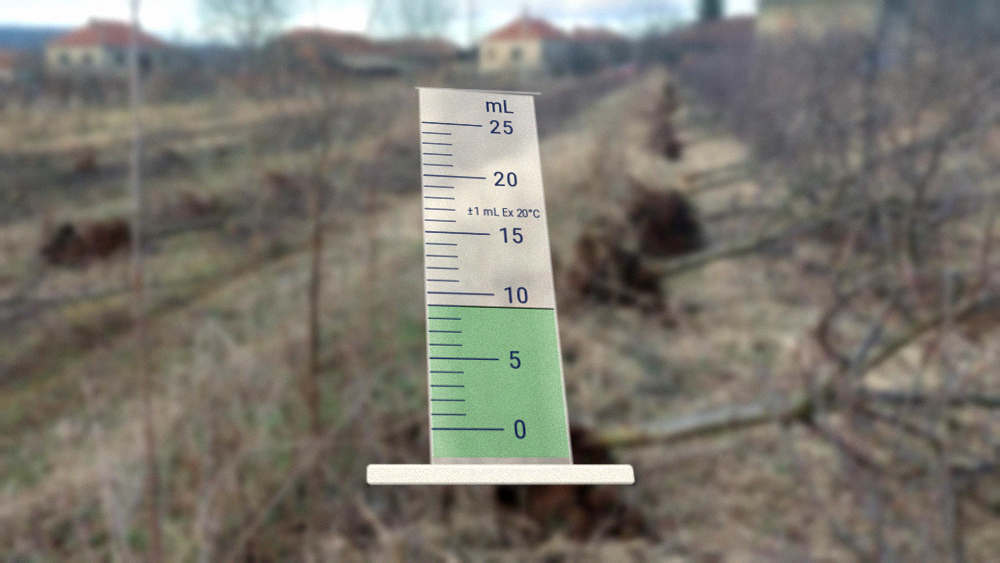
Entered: 9 mL
